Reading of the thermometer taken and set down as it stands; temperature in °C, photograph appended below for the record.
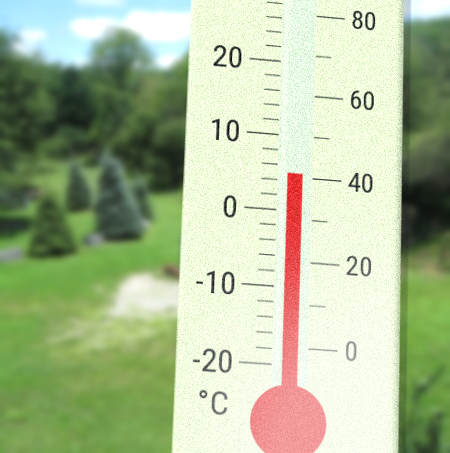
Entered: 5 °C
